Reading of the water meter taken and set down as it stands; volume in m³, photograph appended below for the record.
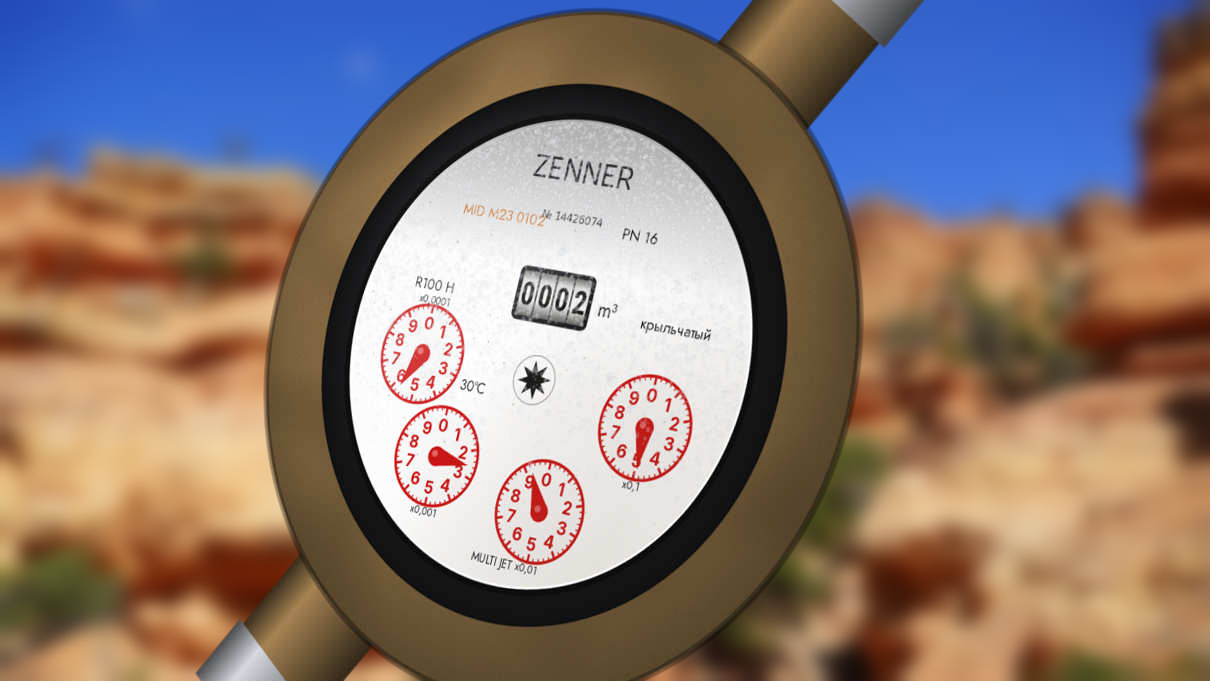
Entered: 2.4925 m³
